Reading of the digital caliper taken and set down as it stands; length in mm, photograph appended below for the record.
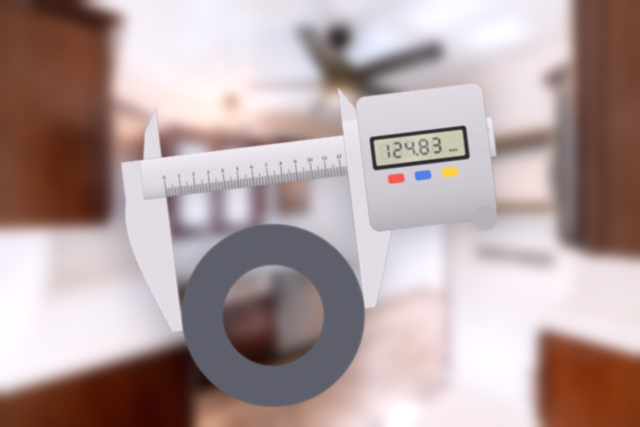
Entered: 124.83 mm
